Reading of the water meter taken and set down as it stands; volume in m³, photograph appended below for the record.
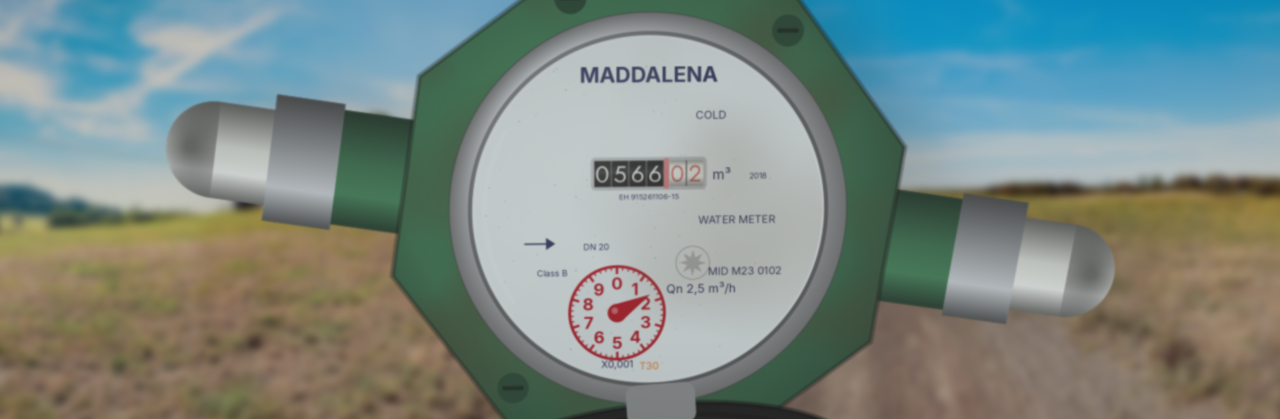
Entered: 566.021 m³
